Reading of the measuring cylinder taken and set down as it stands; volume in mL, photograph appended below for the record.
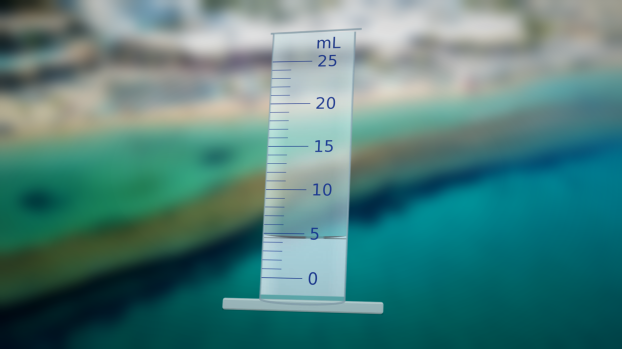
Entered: 4.5 mL
